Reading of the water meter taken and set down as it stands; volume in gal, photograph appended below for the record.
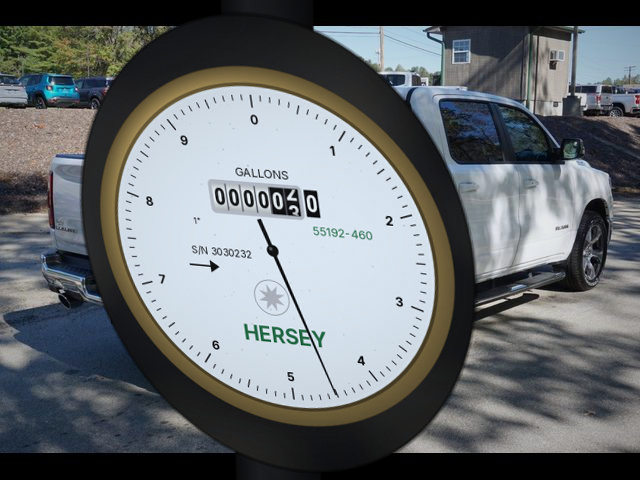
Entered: 24.5 gal
